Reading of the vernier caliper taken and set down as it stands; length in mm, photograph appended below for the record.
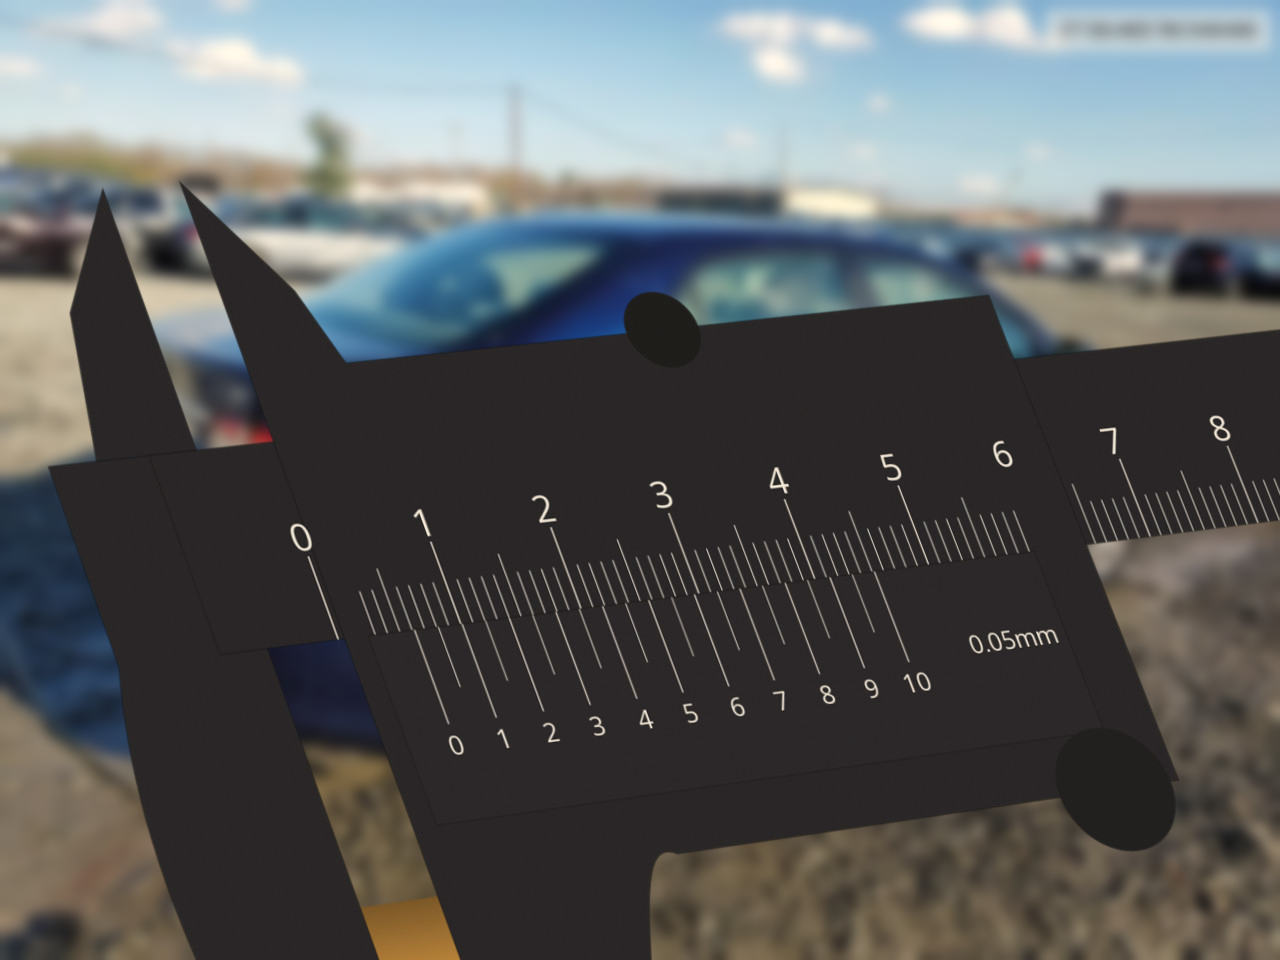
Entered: 6.2 mm
